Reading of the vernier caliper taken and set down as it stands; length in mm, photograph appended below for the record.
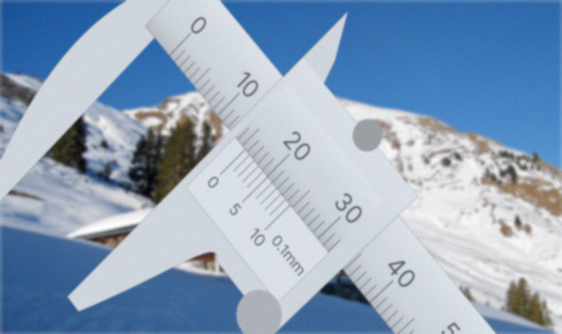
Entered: 15.6 mm
